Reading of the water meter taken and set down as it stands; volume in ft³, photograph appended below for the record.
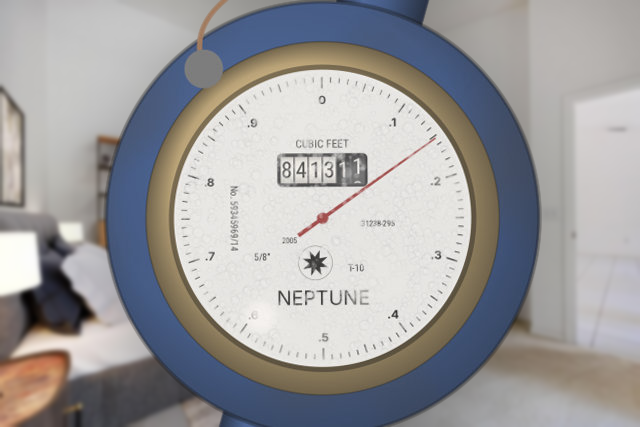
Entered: 841311.15 ft³
